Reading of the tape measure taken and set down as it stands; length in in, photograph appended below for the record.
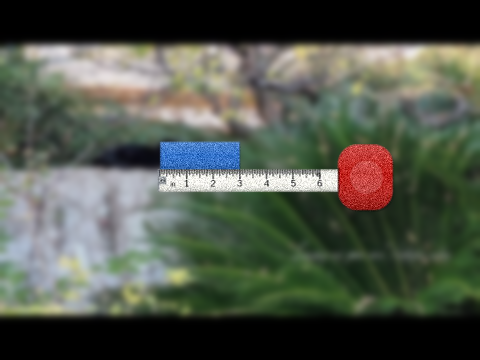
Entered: 3 in
